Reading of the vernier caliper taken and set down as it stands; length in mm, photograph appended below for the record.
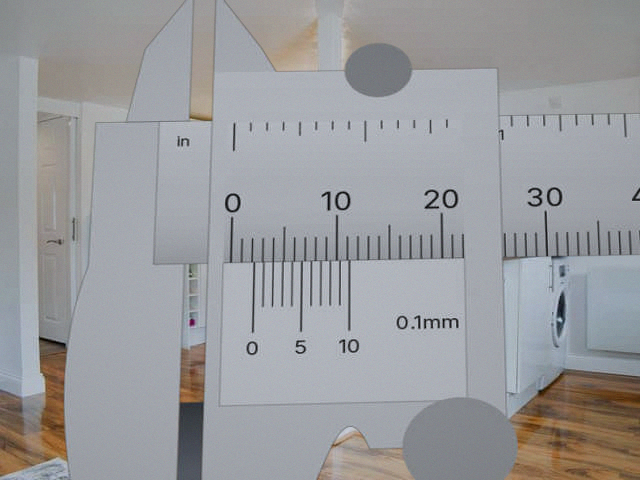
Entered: 2.2 mm
